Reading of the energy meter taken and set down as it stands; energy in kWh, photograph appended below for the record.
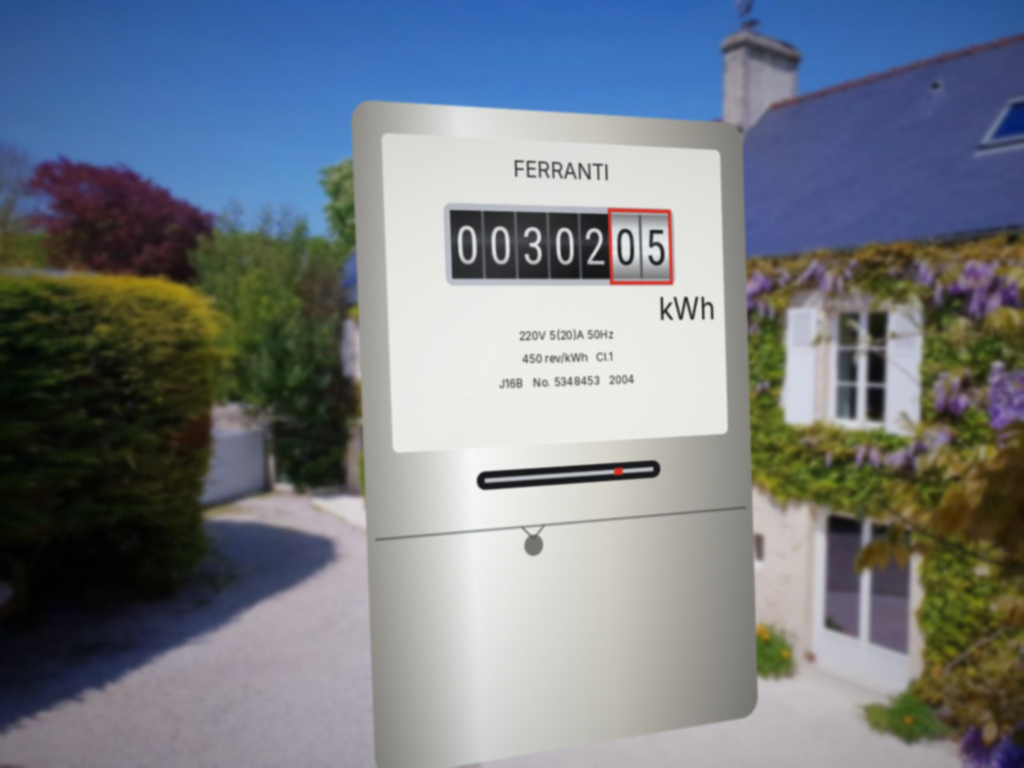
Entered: 302.05 kWh
